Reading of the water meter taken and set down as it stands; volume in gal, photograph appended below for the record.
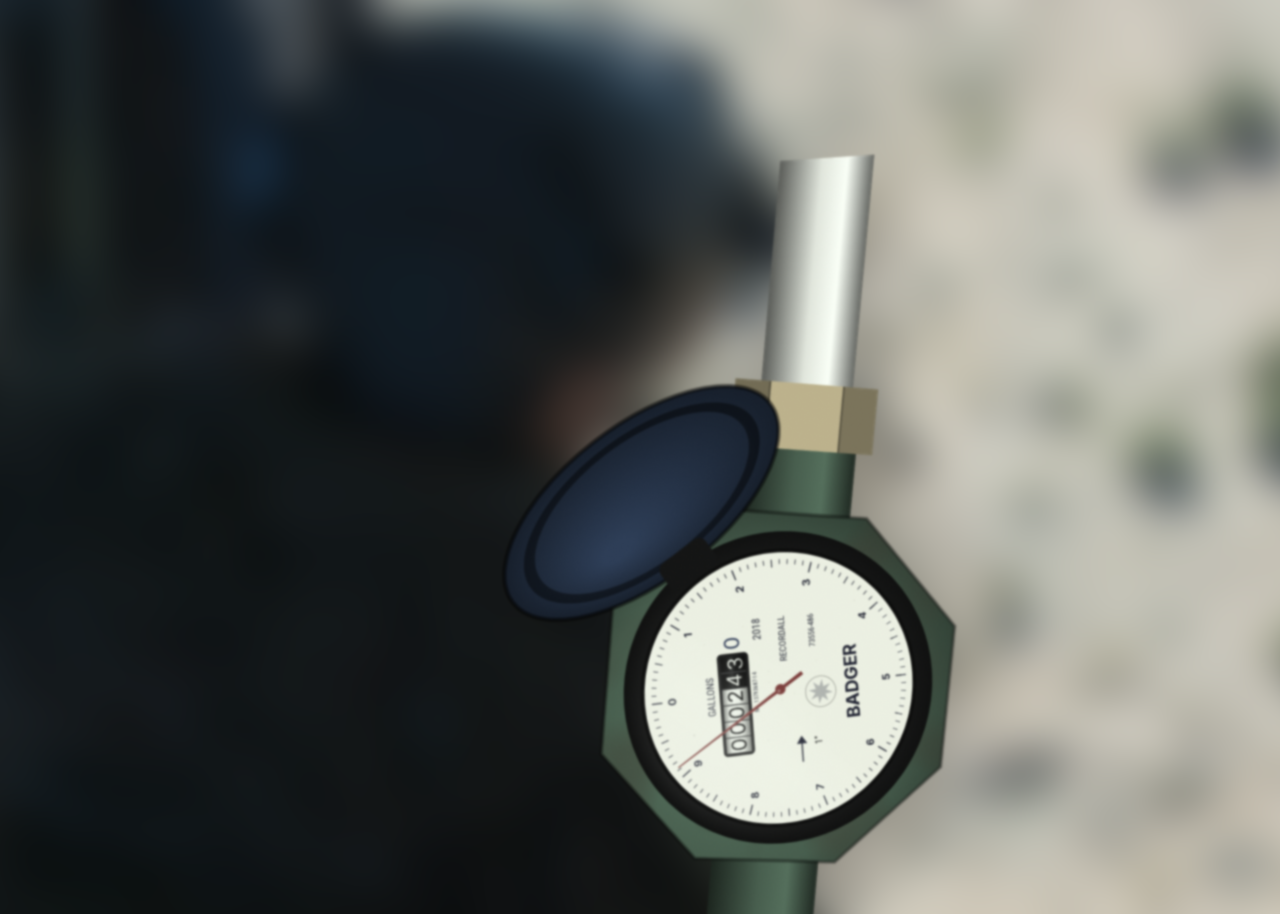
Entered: 2429.1 gal
